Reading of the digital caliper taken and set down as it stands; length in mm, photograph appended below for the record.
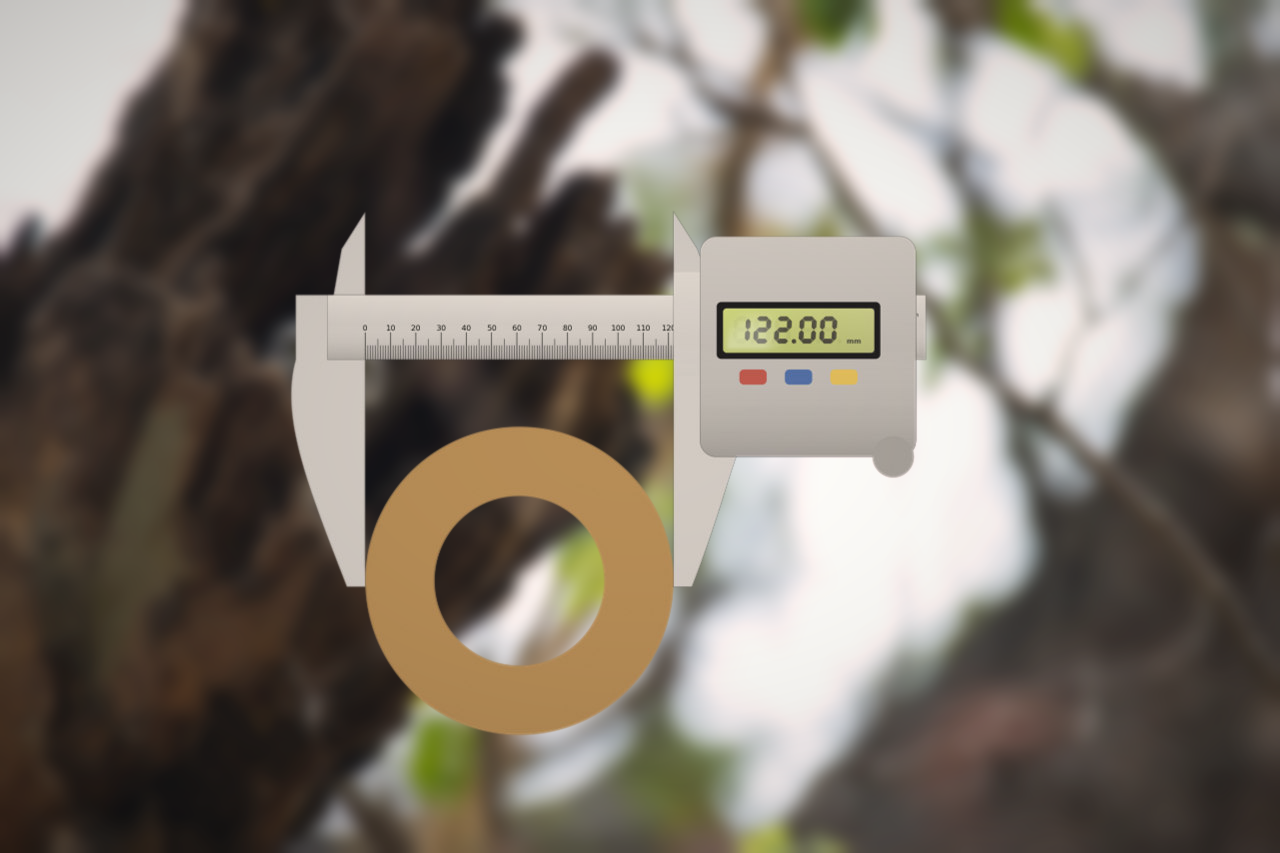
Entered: 122.00 mm
